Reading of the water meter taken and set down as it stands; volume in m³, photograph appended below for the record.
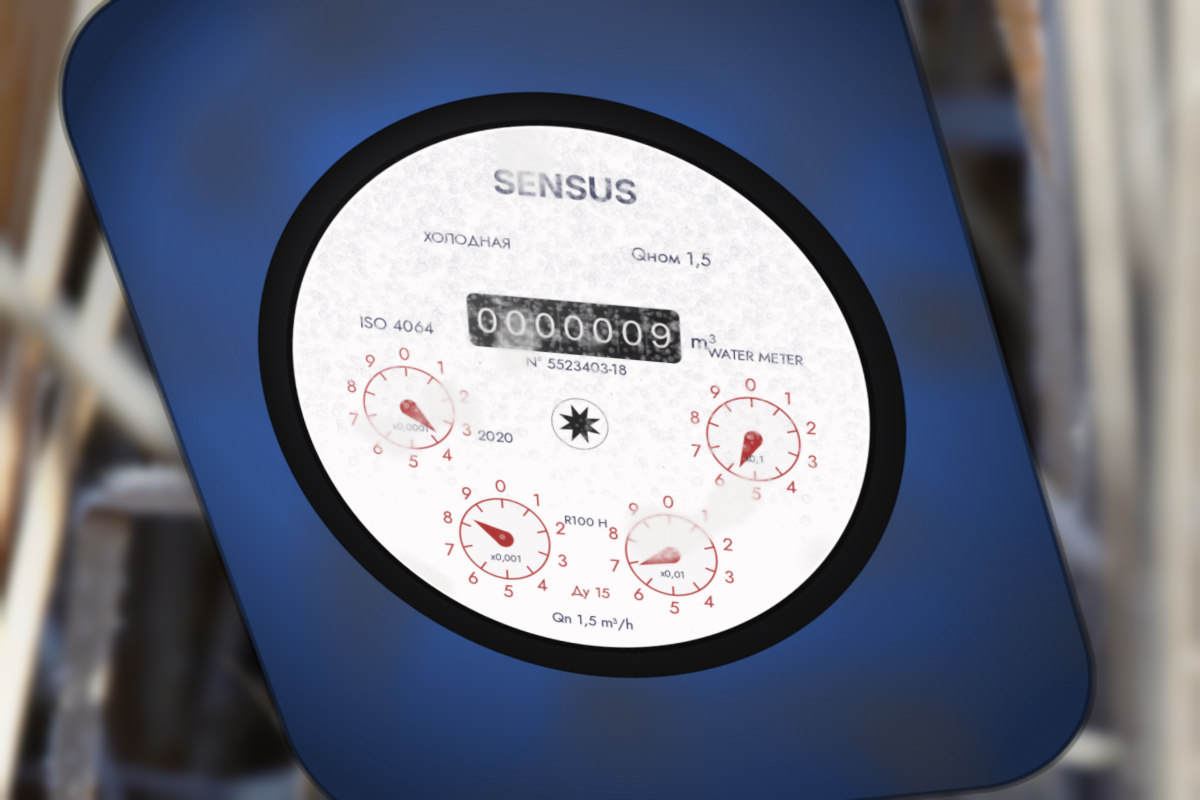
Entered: 9.5683 m³
